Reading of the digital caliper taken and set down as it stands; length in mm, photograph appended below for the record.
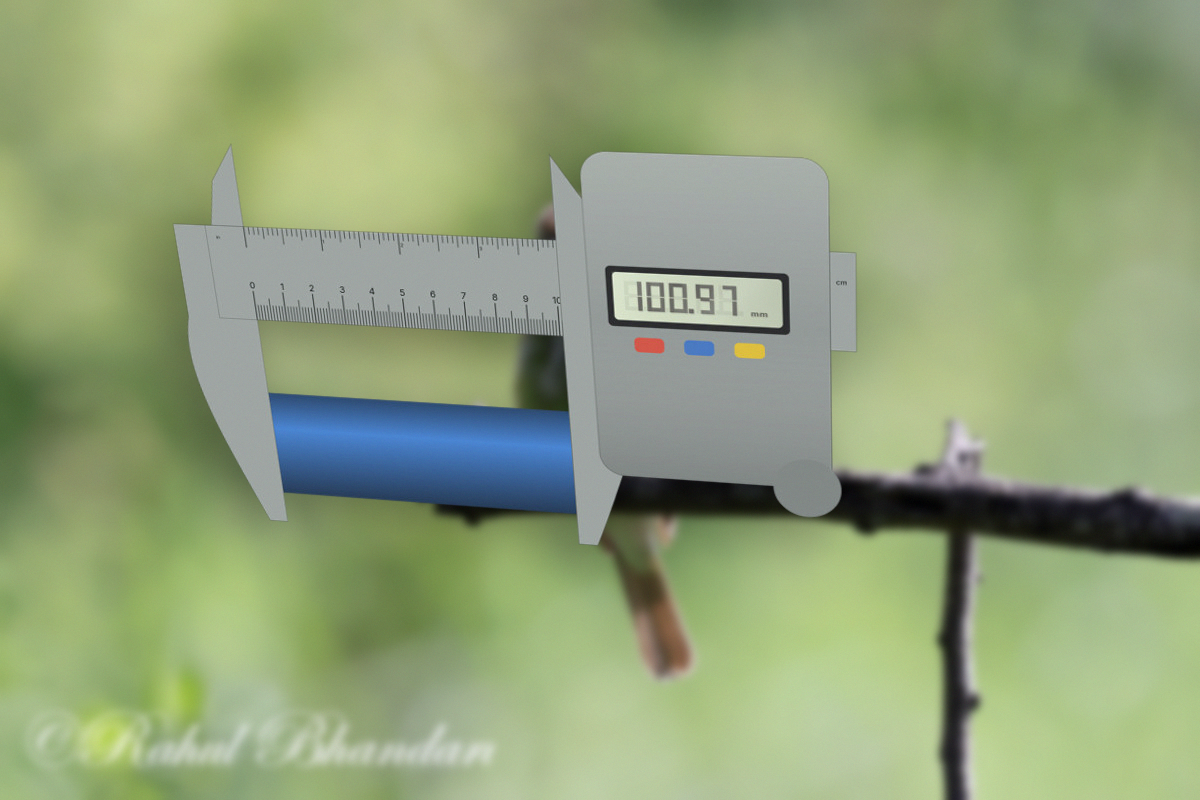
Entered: 100.97 mm
